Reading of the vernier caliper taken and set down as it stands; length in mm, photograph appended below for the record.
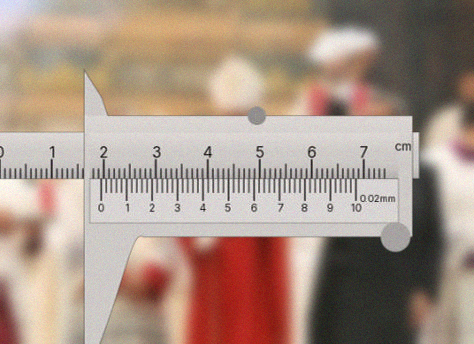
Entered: 19.5 mm
